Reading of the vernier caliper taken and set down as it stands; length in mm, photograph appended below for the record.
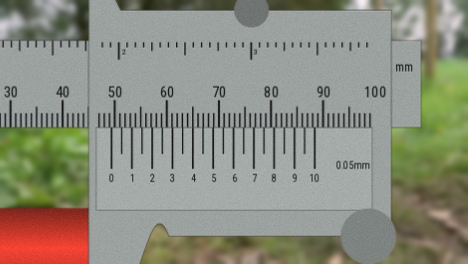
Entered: 49.4 mm
